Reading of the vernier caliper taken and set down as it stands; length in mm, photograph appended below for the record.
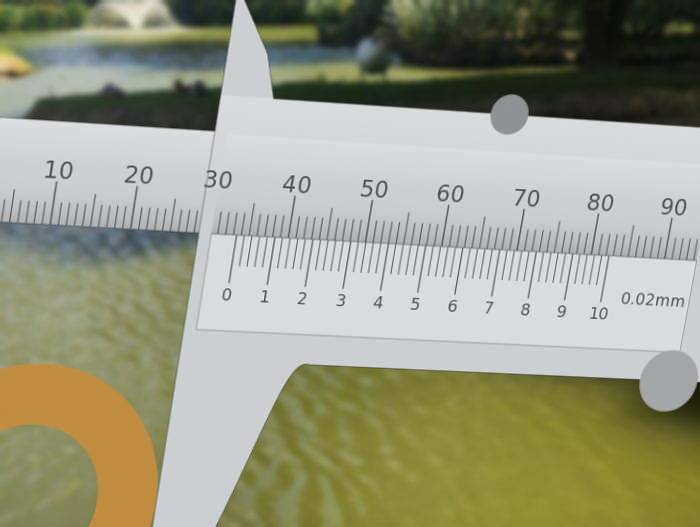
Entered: 33.4 mm
